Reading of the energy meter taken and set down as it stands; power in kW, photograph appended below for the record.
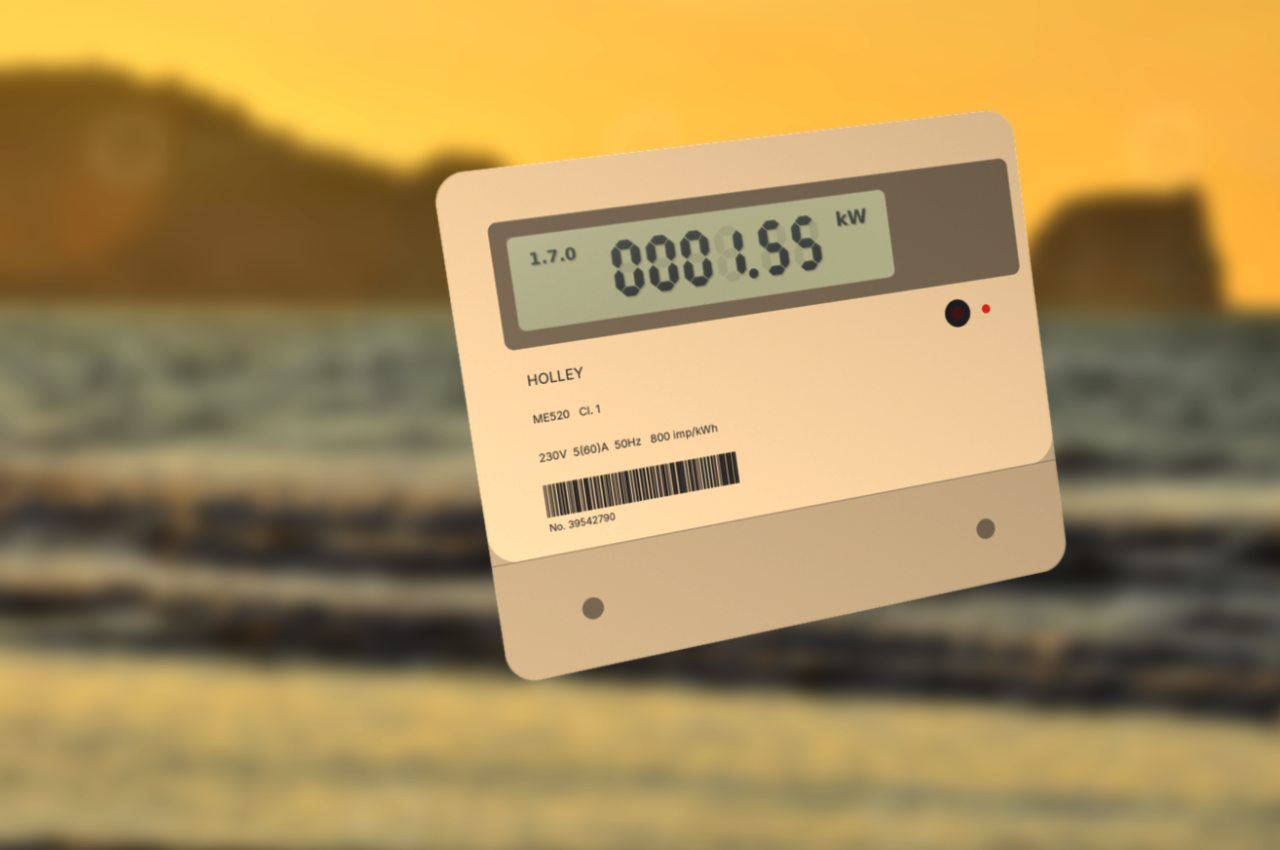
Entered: 1.55 kW
